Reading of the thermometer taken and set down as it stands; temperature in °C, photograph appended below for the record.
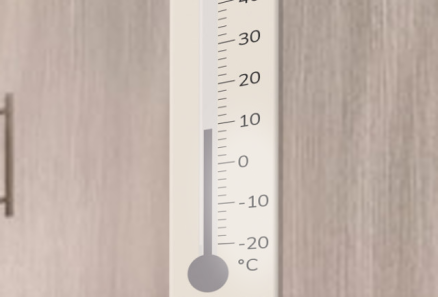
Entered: 9 °C
